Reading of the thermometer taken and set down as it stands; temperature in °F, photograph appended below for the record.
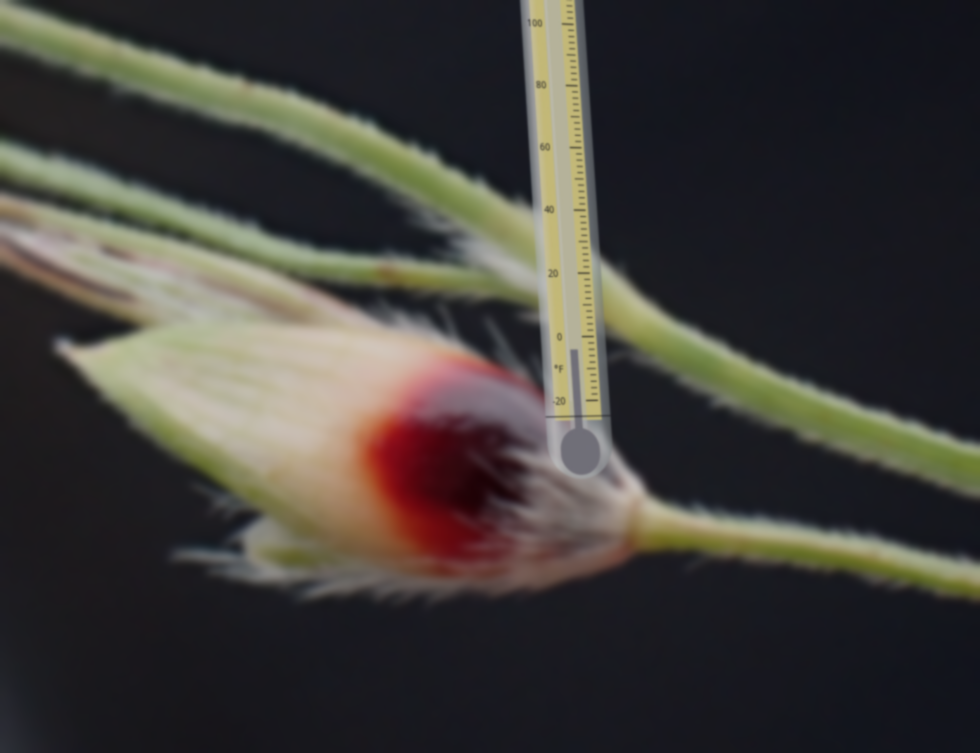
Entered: -4 °F
